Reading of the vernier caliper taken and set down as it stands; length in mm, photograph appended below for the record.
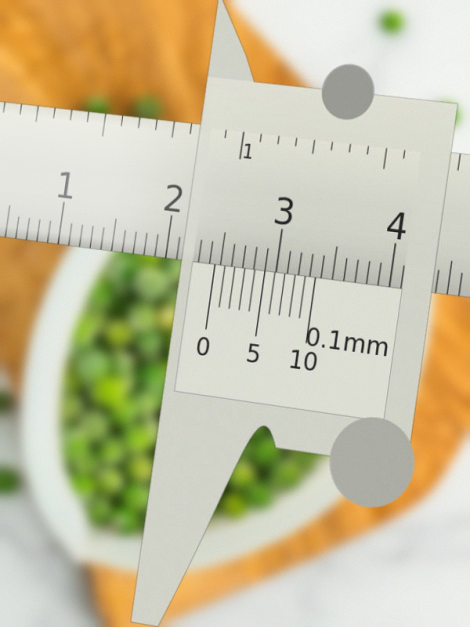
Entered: 24.5 mm
